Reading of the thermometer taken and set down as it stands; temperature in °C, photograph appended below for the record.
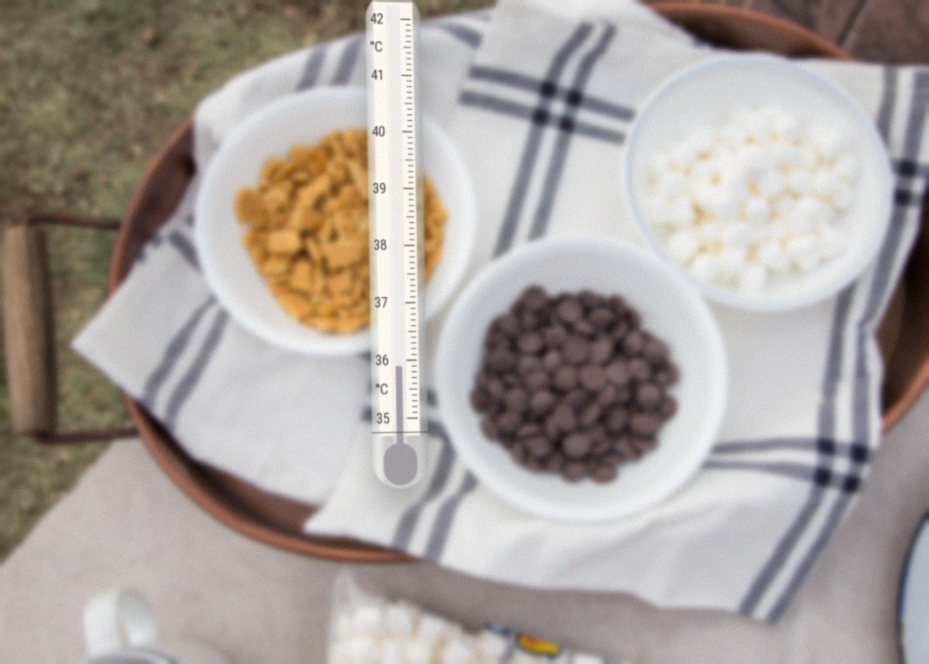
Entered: 35.9 °C
